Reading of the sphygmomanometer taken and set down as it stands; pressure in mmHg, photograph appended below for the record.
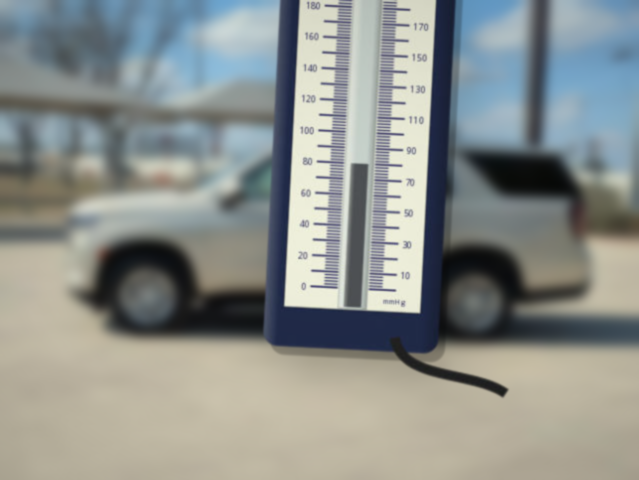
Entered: 80 mmHg
